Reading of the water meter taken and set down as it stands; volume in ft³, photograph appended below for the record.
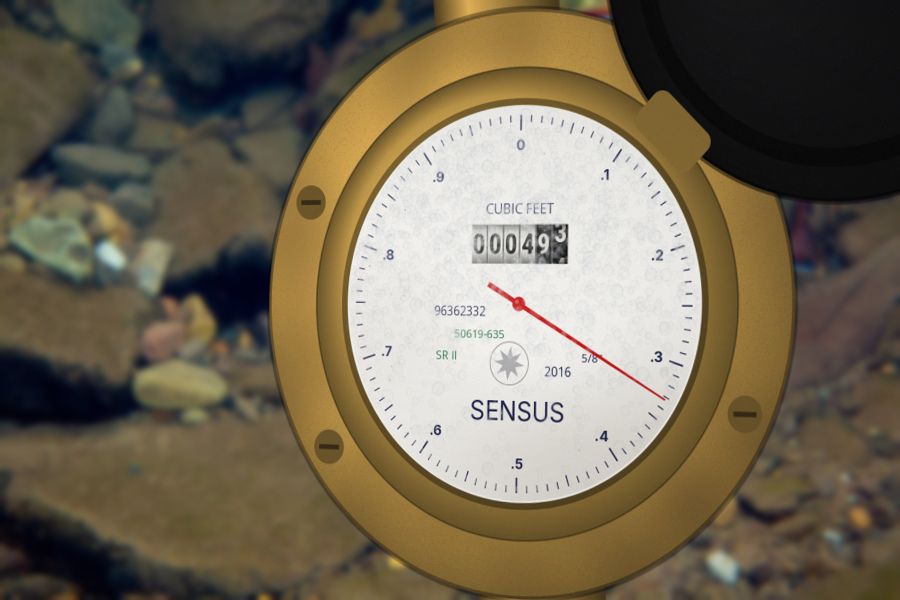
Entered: 493.33 ft³
